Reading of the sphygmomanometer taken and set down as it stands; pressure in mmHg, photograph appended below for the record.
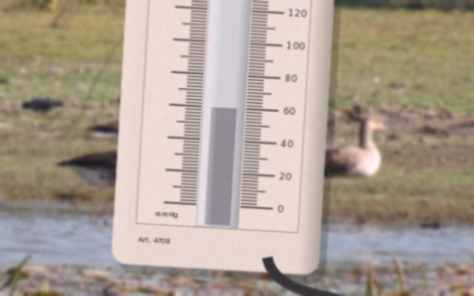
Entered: 60 mmHg
